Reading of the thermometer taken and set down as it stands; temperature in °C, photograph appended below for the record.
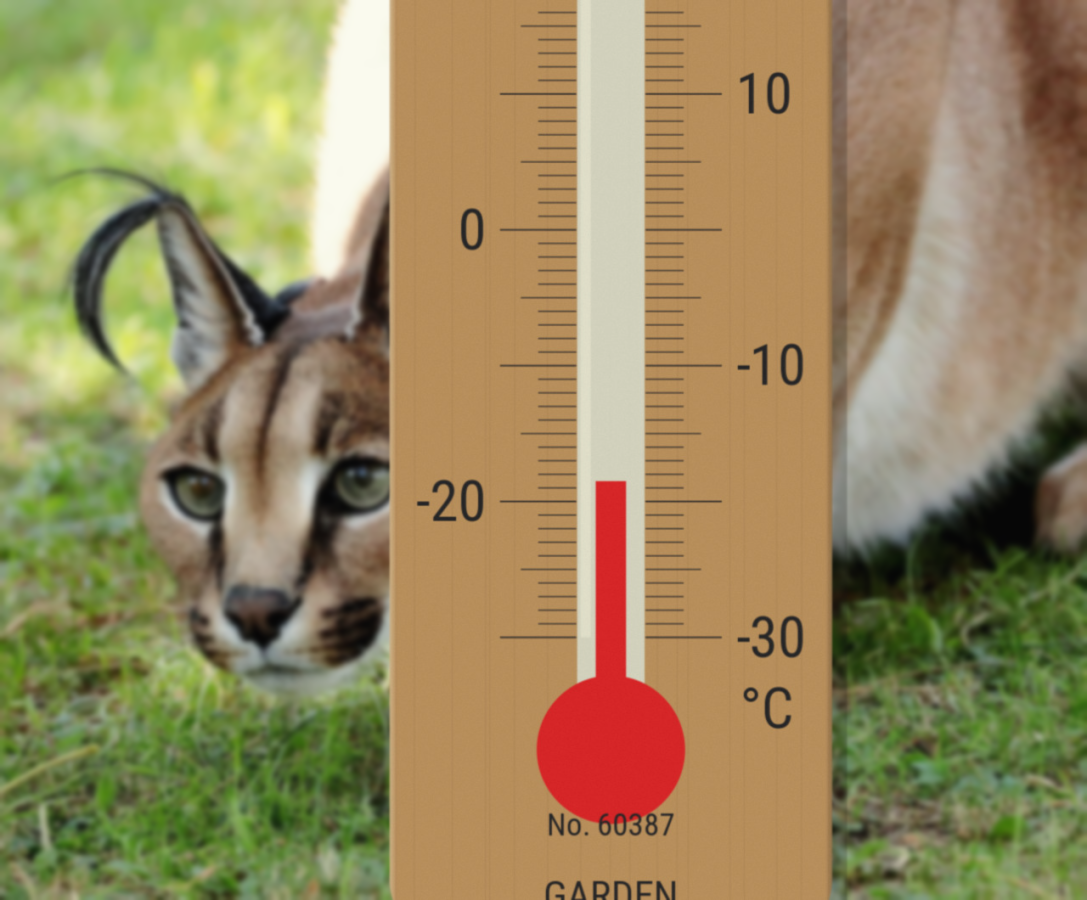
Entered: -18.5 °C
